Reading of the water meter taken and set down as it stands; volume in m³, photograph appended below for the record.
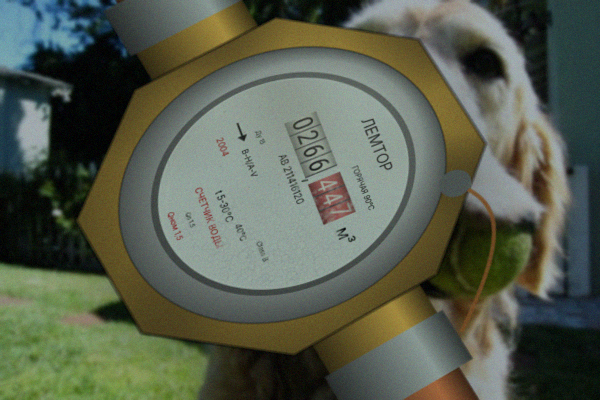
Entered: 266.447 m³
